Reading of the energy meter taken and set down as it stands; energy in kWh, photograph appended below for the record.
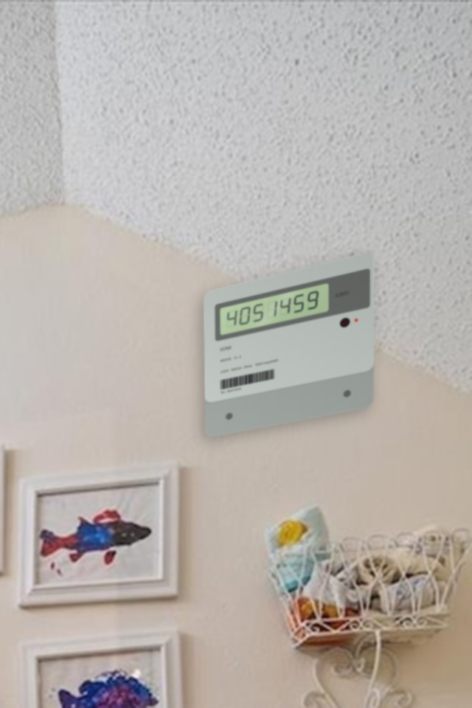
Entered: 4051459 kWh
